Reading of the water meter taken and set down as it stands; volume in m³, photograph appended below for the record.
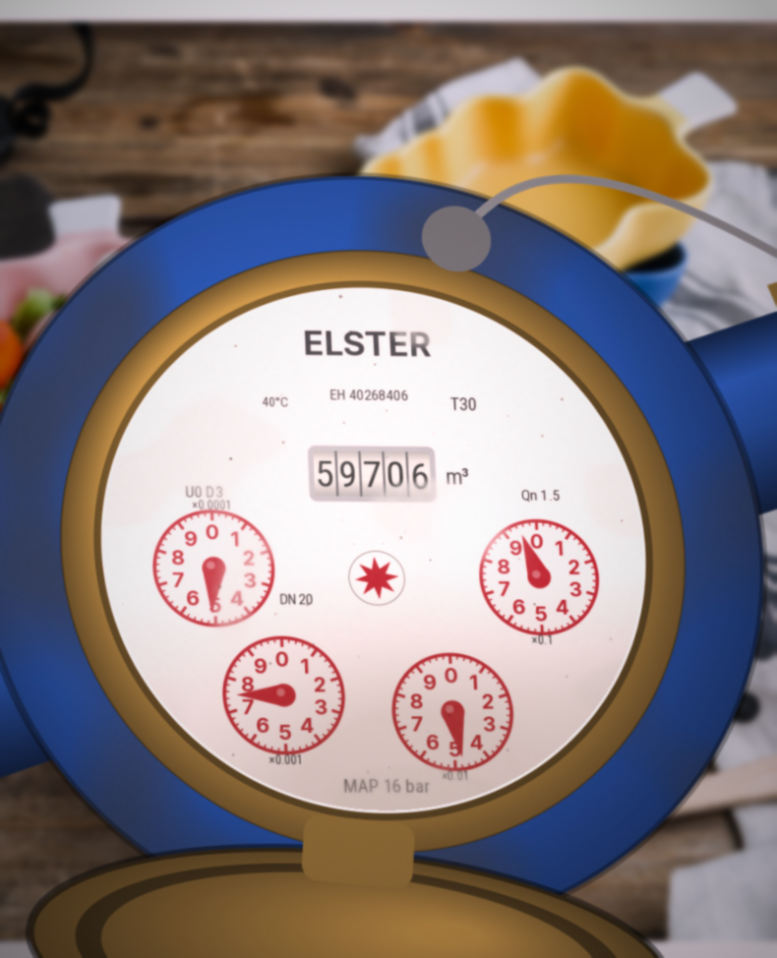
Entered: 59705.9475 m³
